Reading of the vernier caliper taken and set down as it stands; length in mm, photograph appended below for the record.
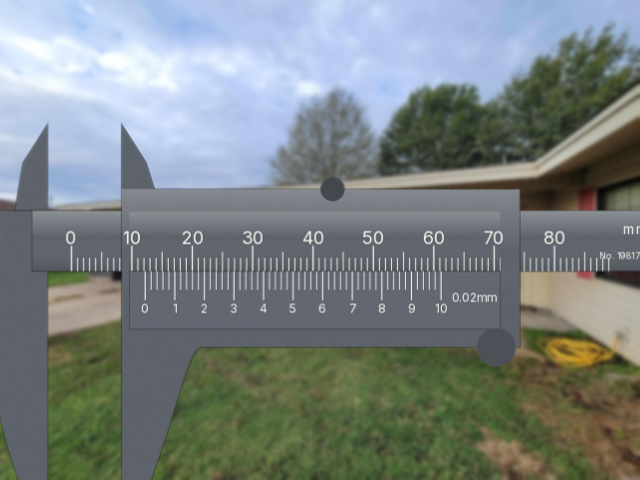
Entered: 12.2 mm
